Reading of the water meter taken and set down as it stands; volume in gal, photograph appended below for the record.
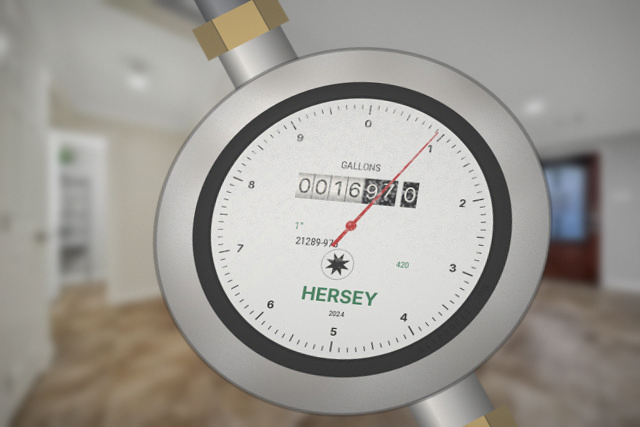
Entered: 16970.9 gal
